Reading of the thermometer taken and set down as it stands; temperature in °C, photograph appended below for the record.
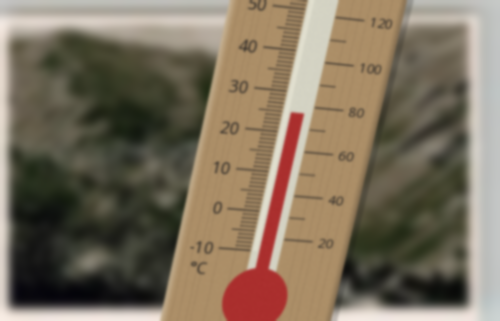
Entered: 25 °C
